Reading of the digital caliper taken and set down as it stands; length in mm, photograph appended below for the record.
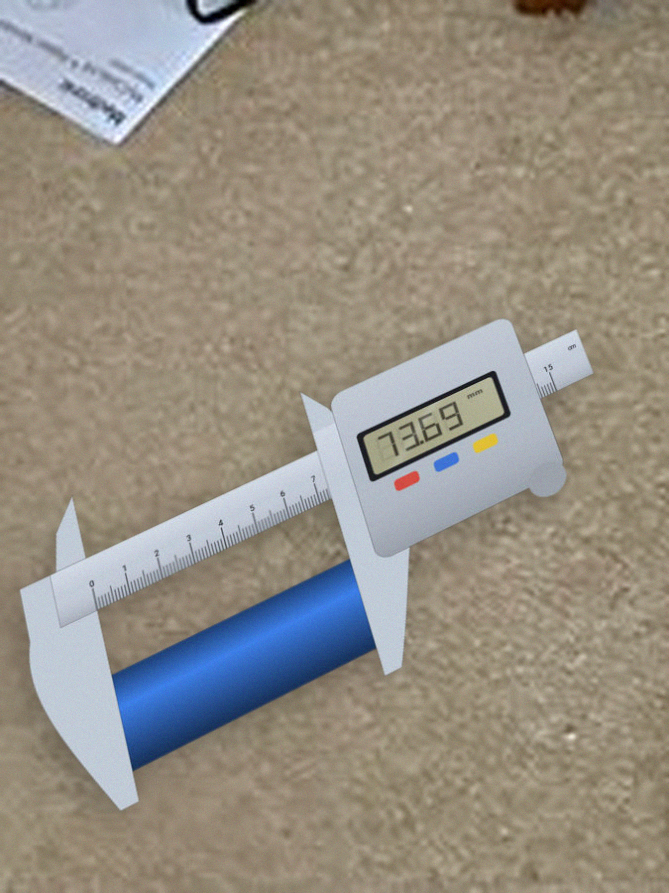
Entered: 73.69 mm
